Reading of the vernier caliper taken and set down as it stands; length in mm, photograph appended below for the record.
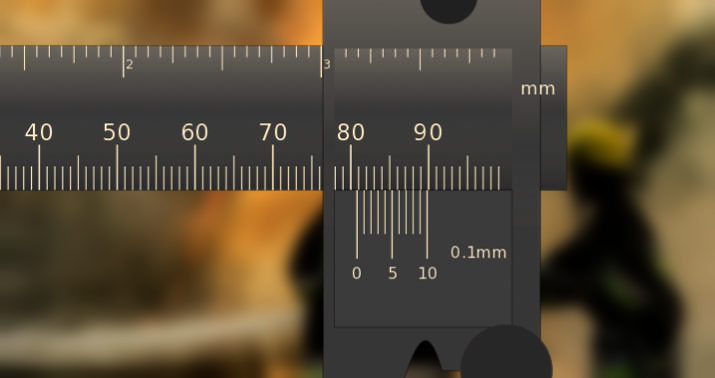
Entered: 80.8 mm
